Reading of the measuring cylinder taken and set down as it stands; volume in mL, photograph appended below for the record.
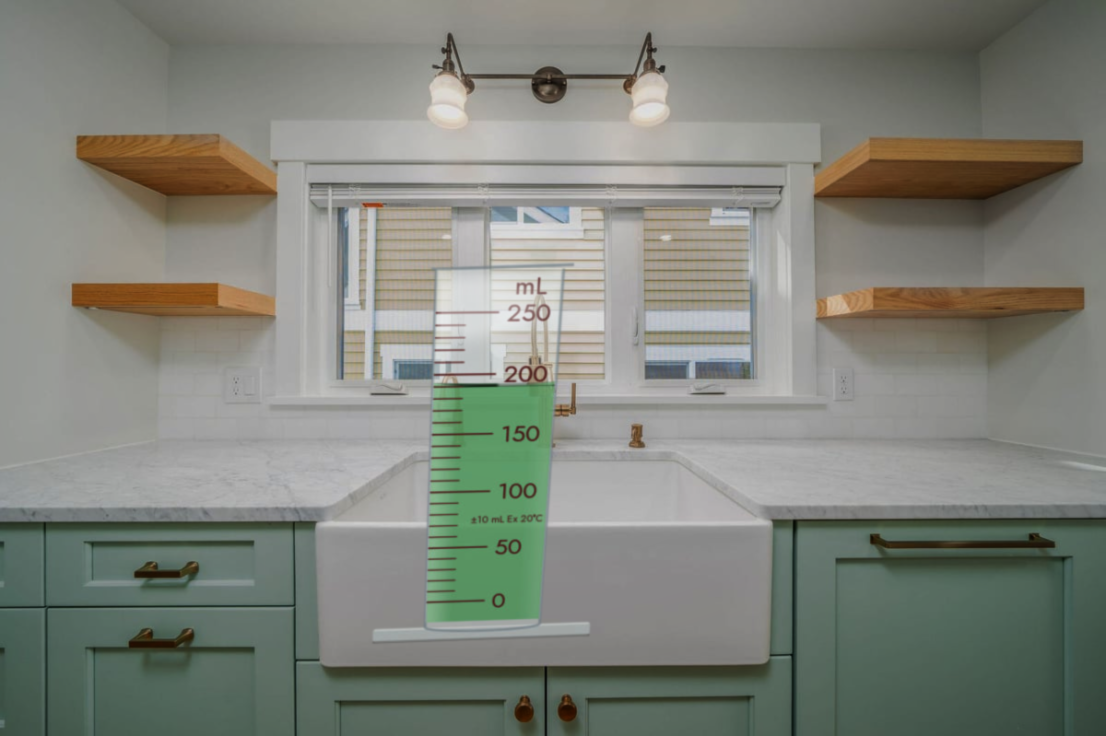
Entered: 190 mL
